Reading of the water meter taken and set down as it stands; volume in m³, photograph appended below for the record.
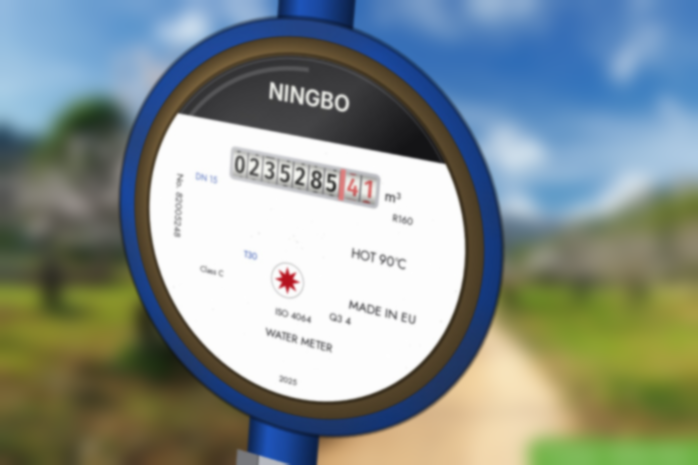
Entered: 235285.41 m³
